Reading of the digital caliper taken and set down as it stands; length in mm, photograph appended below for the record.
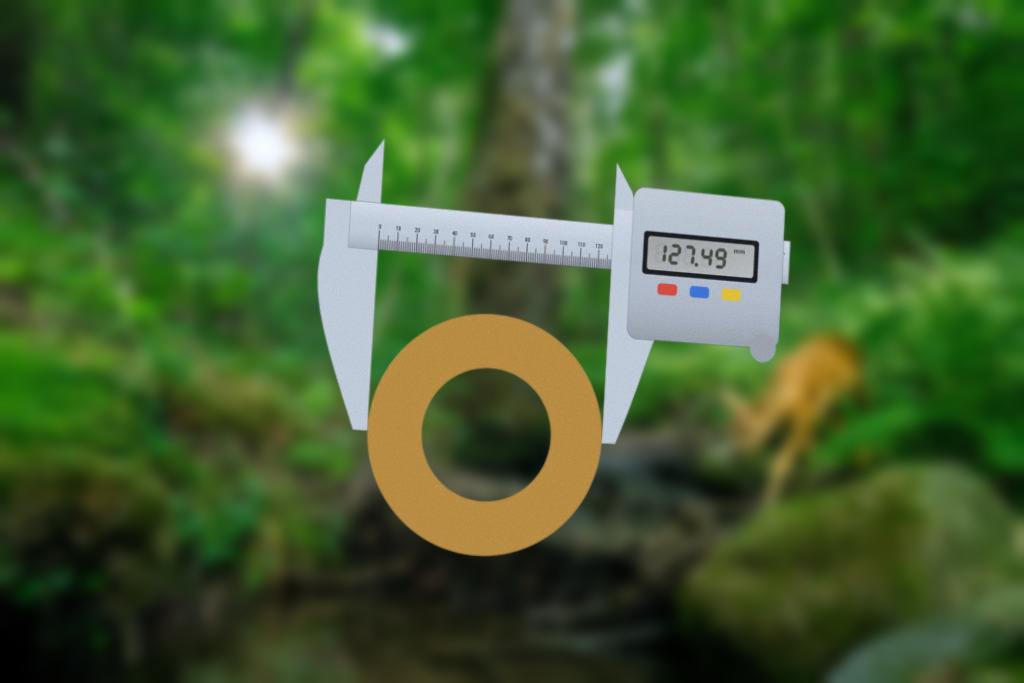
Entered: 127.49 mm
